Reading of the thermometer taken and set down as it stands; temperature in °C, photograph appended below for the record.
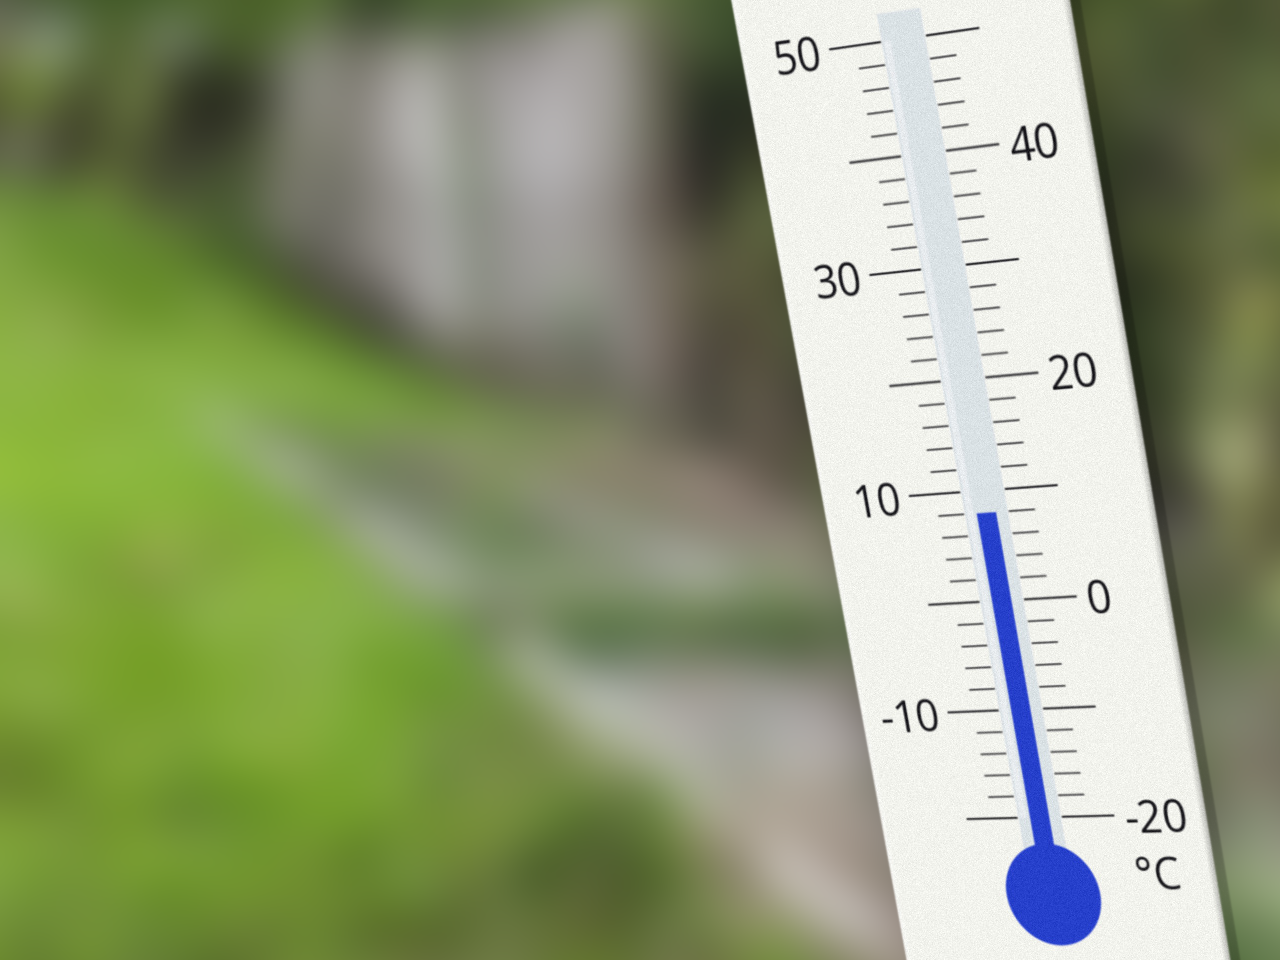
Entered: 8 °C
